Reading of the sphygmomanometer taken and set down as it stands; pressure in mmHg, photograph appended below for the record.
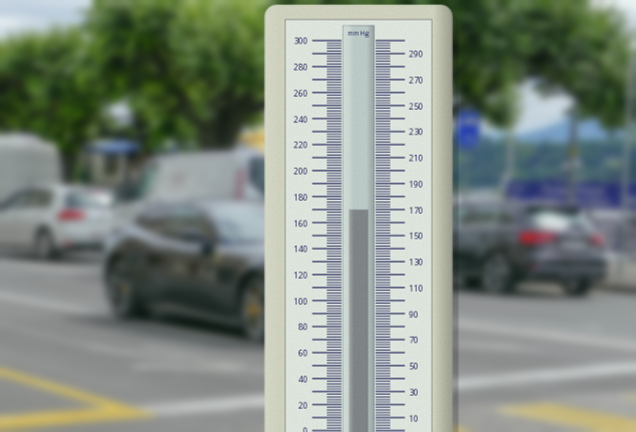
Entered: 170 mmHg
